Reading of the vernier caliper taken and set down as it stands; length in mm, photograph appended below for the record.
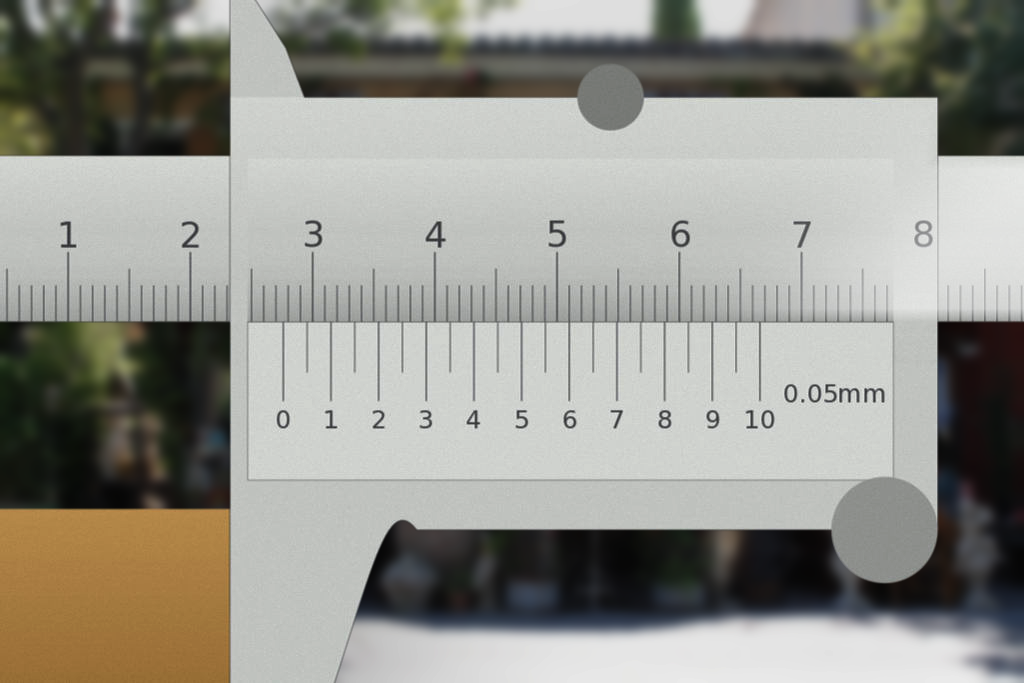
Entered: 27.6 mm
